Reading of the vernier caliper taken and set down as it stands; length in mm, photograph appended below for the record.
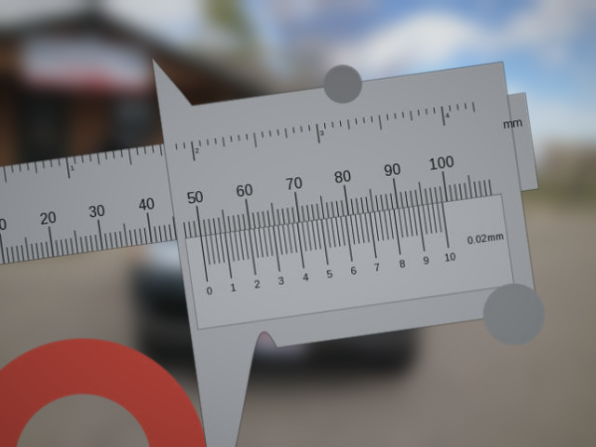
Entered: 50.0 mm
